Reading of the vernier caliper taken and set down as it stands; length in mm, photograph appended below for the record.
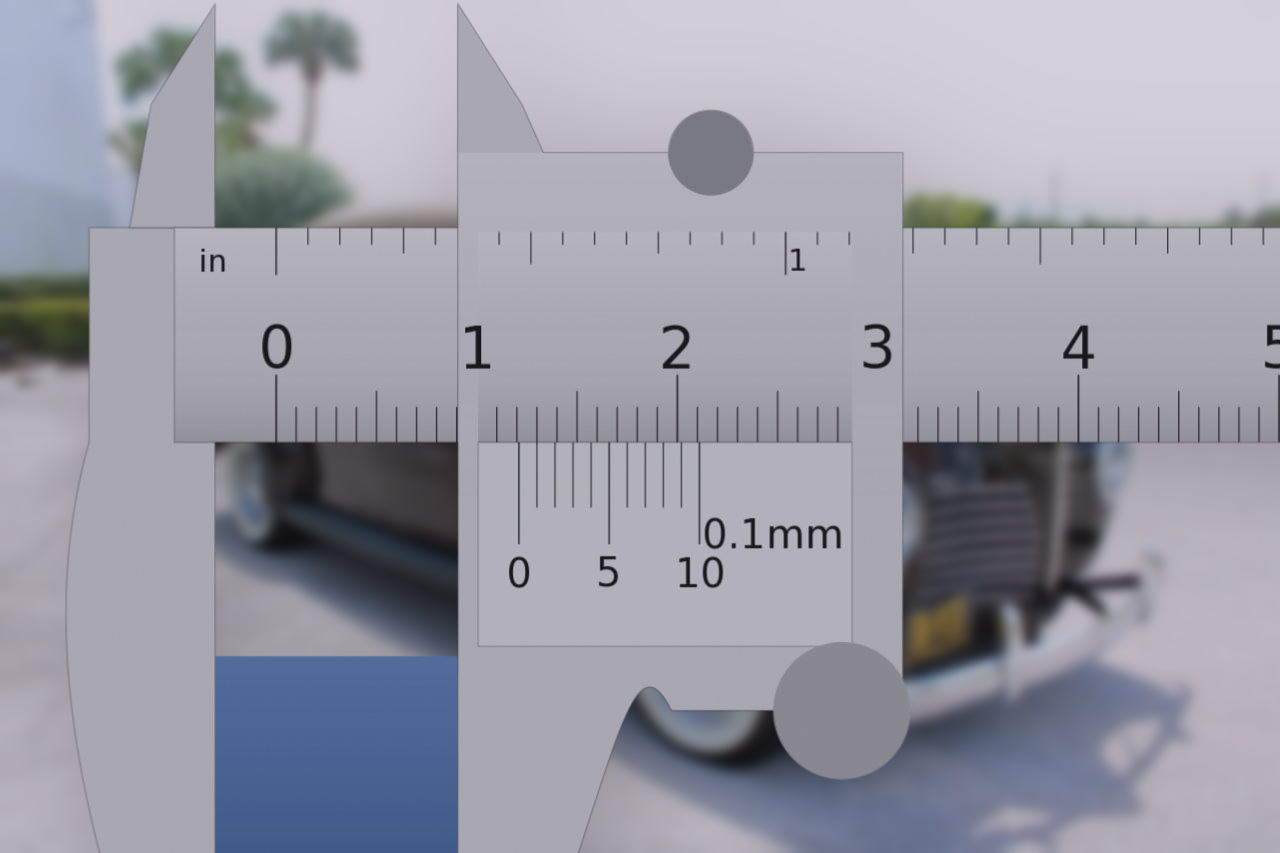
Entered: 12.1 mm
